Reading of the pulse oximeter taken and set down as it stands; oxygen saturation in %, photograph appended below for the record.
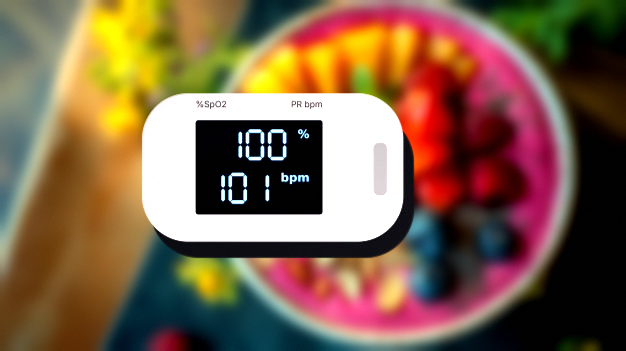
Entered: 100 %
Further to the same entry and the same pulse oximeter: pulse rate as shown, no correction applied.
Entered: 101 bpm
